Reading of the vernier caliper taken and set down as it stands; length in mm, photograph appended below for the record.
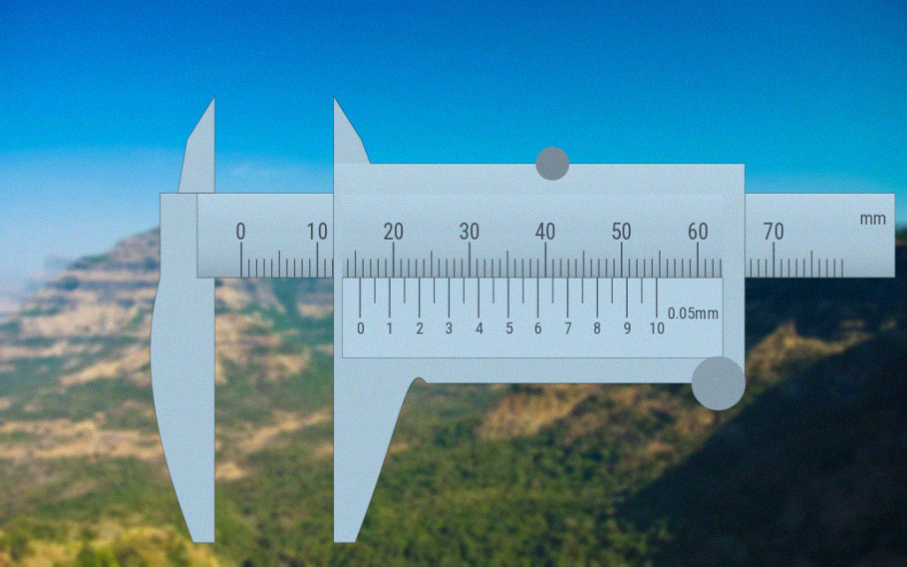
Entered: 15.6 mm
